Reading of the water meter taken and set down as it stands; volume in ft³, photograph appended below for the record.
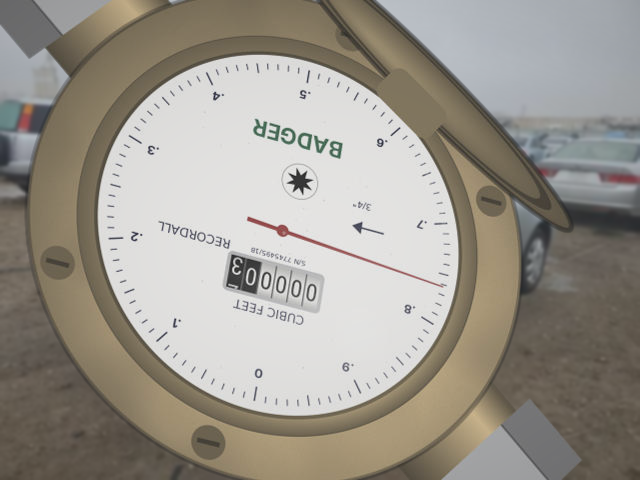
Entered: 2.76 ft³
